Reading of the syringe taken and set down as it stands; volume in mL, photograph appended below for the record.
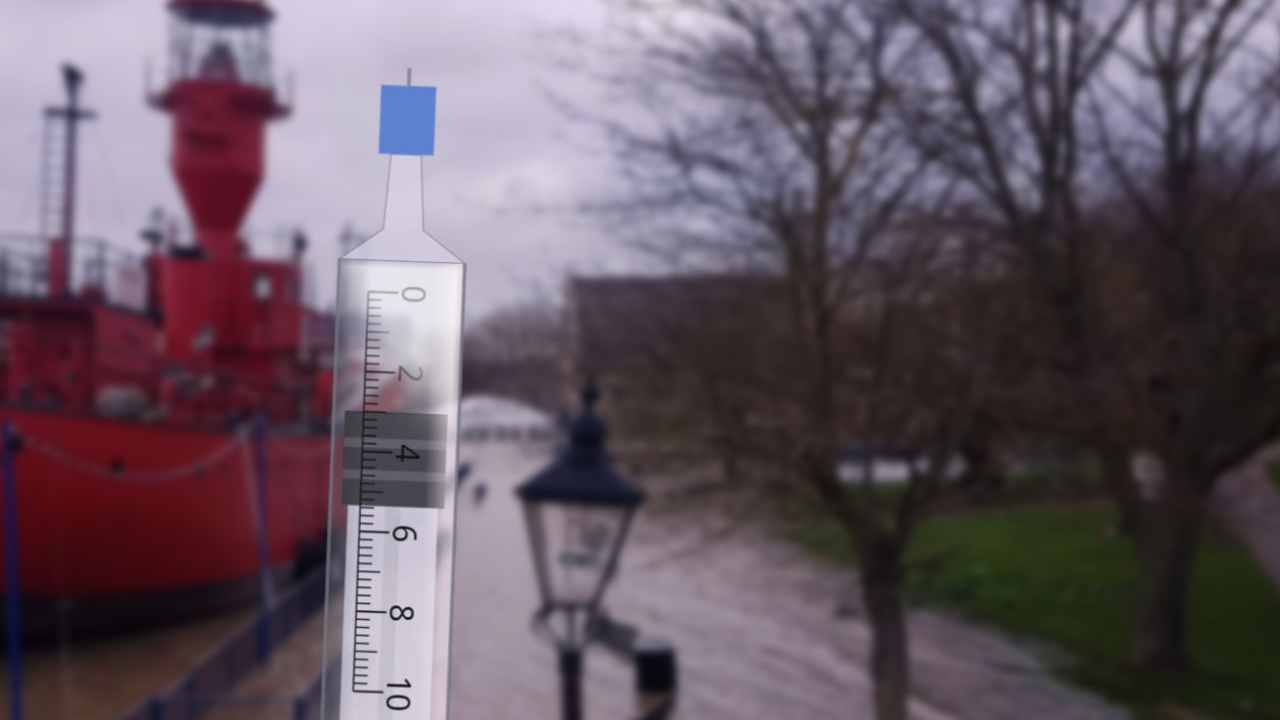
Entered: 3 mL
